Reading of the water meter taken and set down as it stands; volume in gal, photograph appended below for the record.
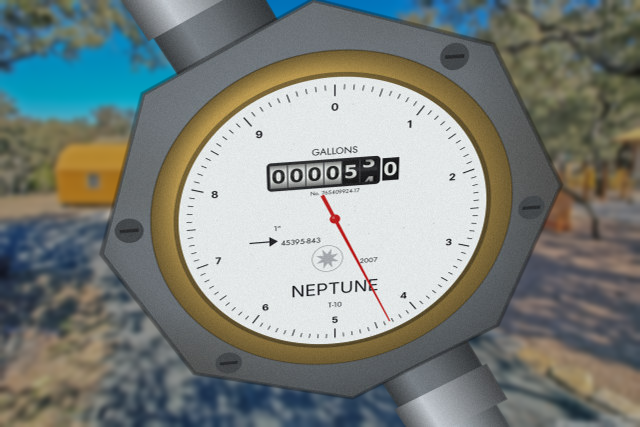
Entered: 534.3 gal
